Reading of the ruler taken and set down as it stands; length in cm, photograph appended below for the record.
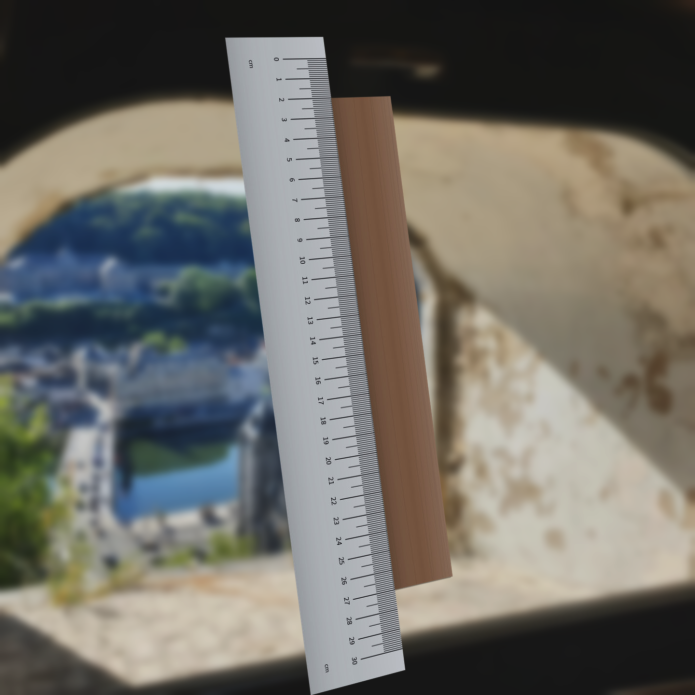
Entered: 25 cm
